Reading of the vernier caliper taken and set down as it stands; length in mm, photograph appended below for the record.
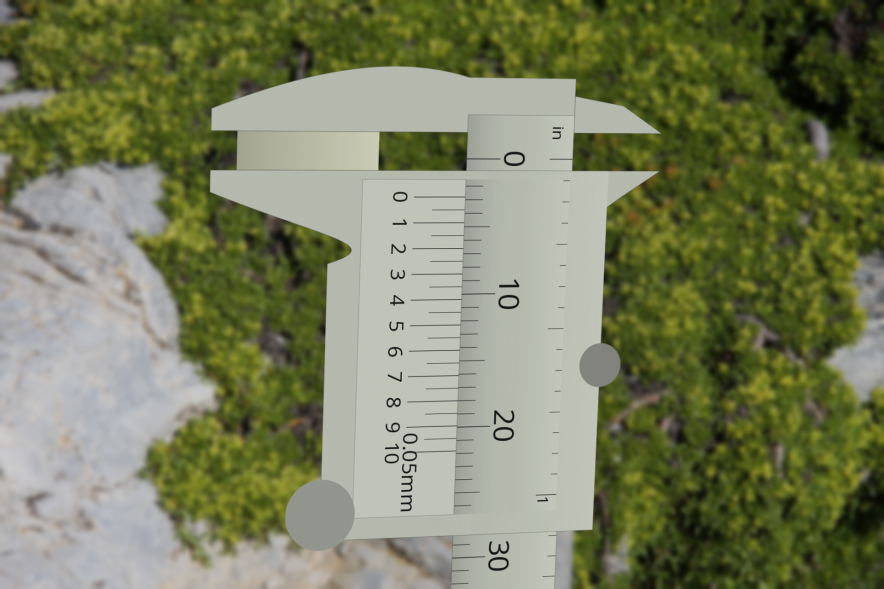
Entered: 2.8 mm
